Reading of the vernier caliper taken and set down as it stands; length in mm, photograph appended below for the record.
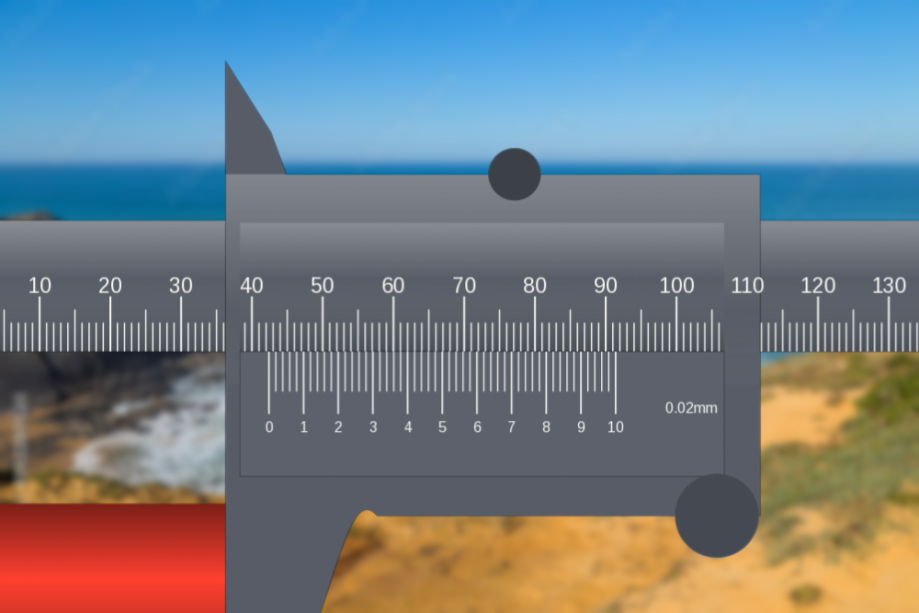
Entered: 42.4 mm
